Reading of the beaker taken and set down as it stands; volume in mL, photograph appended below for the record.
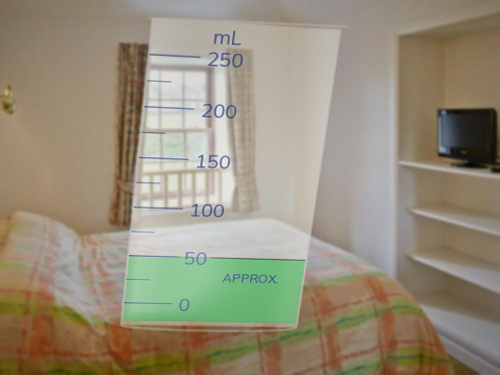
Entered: 50 mL
